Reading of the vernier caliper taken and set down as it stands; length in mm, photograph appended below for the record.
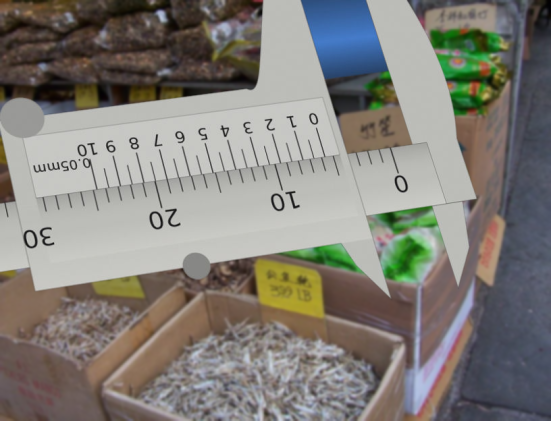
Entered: 5.7 mm
